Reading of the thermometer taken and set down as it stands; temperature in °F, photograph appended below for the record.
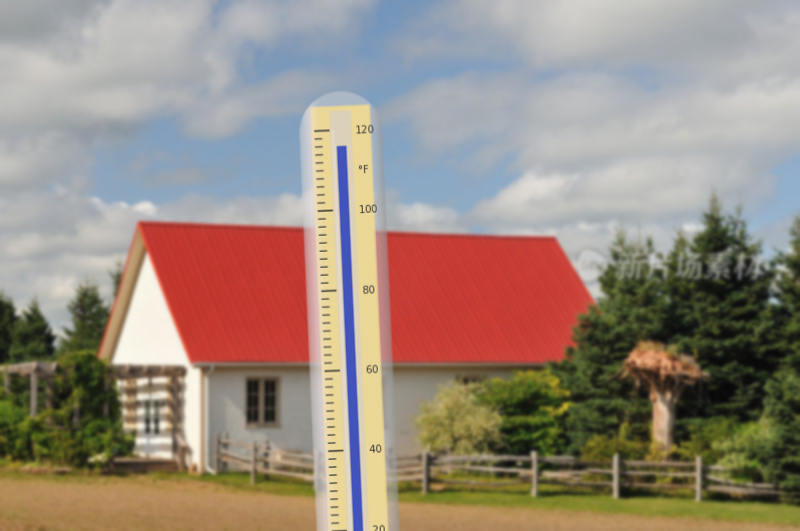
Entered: 116 °F
